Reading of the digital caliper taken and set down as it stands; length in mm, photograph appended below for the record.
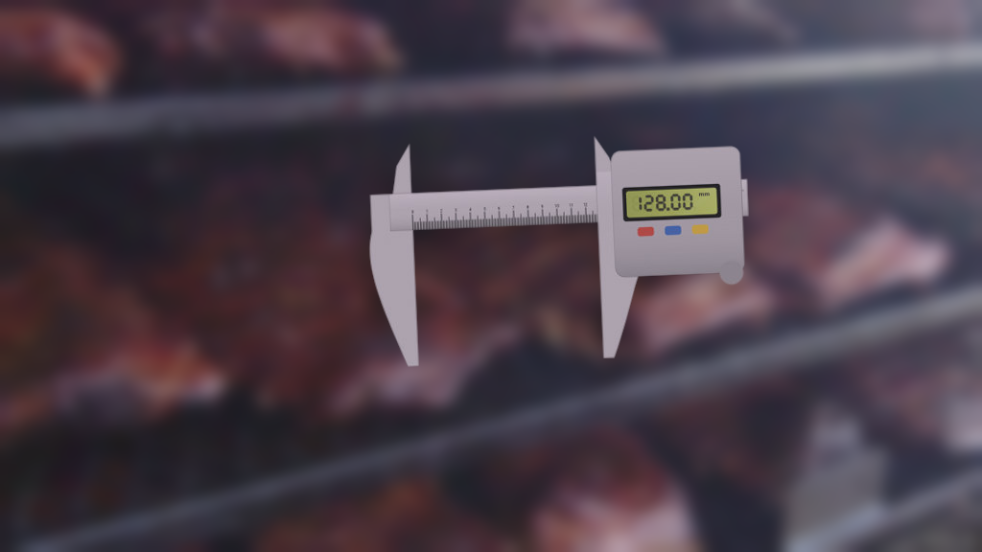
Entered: 128.00 mm
